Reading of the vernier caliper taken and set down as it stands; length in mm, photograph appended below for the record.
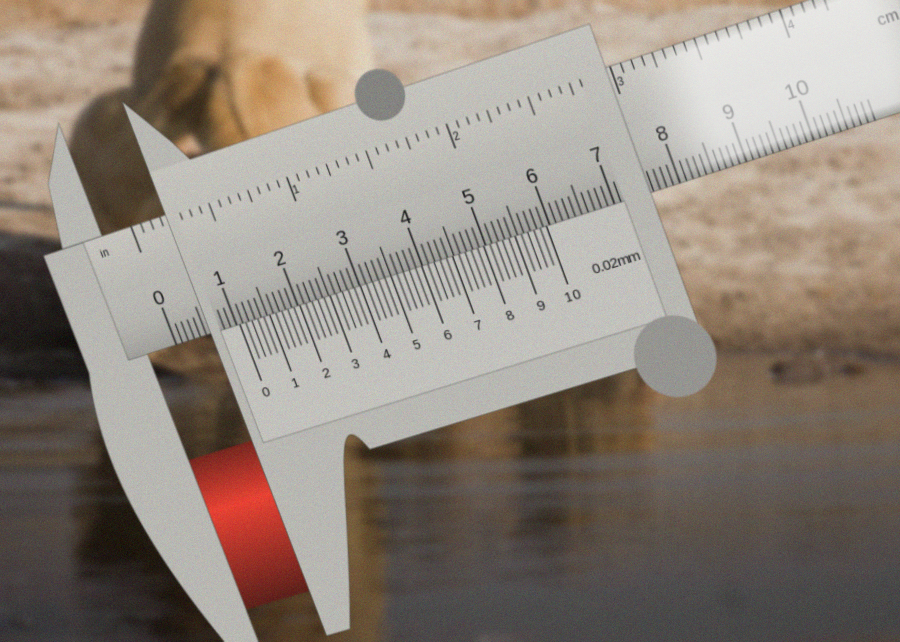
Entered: 10.5 mm
